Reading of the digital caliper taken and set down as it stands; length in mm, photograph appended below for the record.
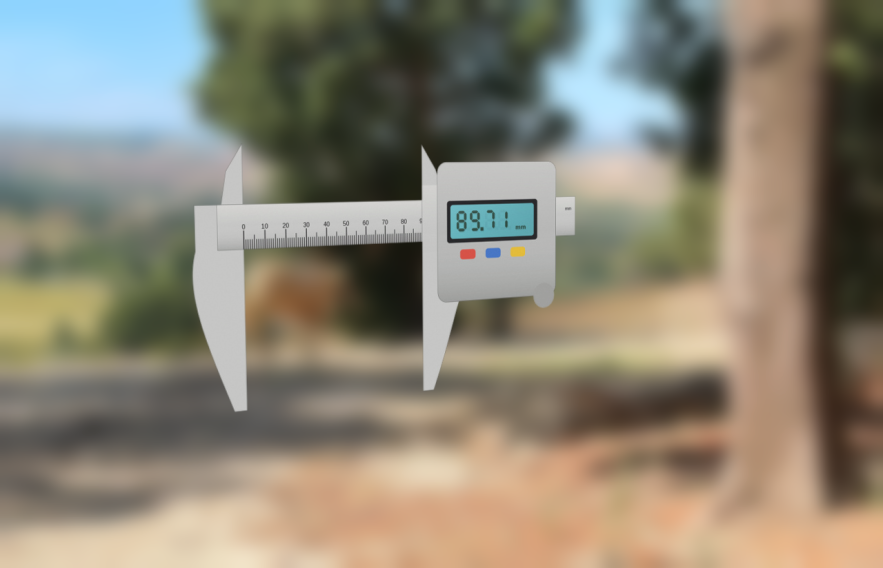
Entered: 89.71 mm
